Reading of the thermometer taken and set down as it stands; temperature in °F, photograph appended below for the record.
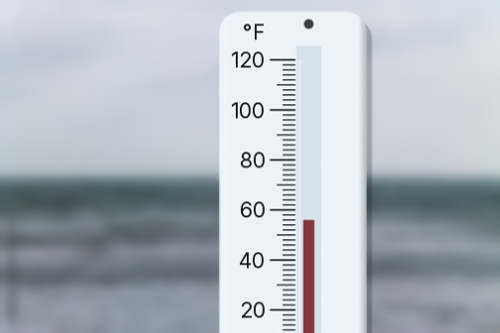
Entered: 56 °F
